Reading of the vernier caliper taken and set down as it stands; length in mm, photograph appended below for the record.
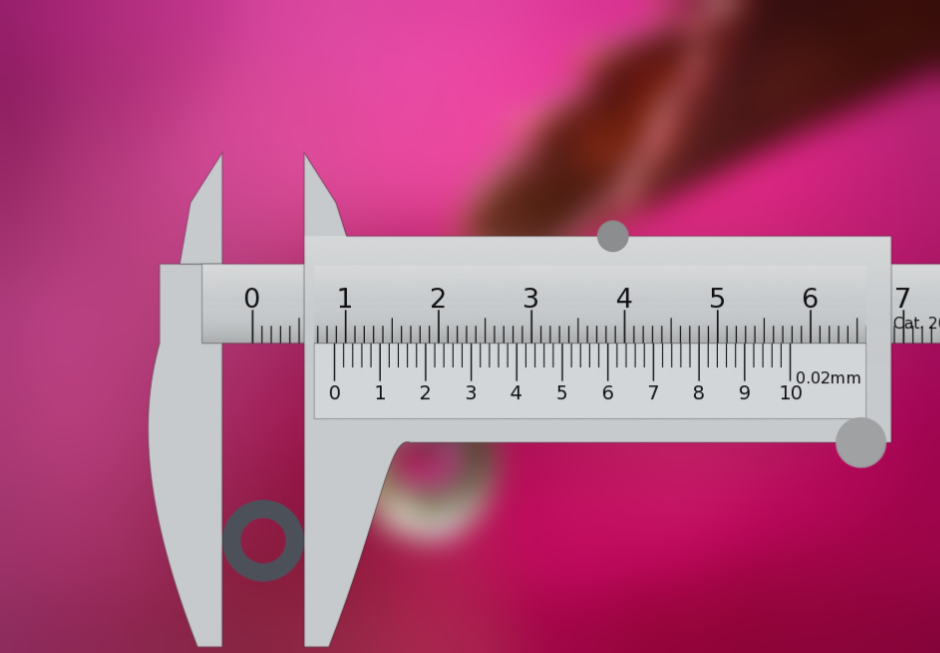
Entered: 8.8 mm
